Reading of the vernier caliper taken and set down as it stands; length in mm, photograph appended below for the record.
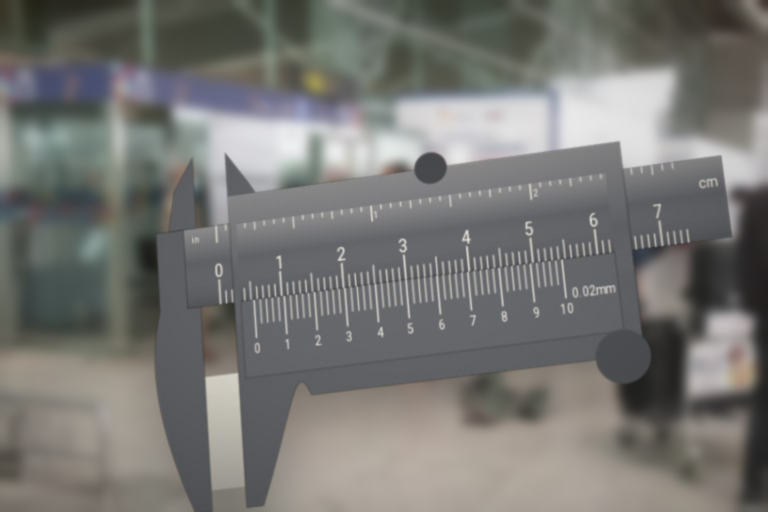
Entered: 5.5 mm
